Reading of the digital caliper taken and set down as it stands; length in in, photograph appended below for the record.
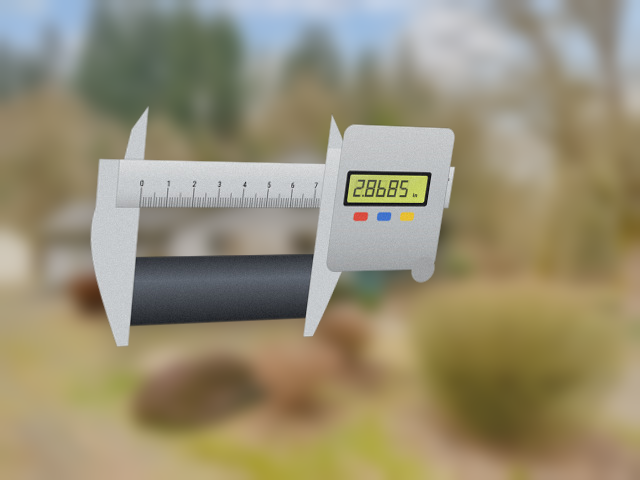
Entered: 2.8685 in
